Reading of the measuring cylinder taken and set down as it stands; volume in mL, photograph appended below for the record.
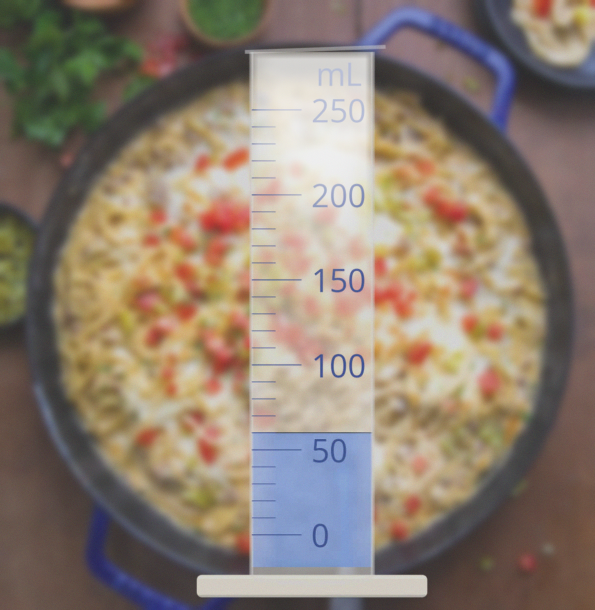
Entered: 60 mL
